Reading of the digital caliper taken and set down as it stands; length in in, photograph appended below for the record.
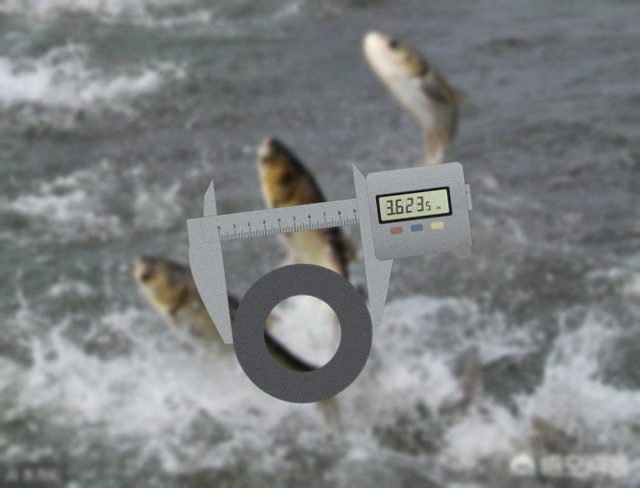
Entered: 3.6235 in
